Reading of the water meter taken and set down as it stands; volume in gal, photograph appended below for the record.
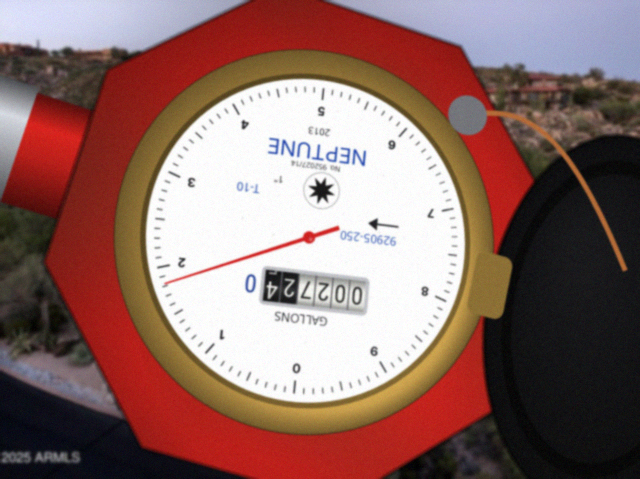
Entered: 27241.8 gal
